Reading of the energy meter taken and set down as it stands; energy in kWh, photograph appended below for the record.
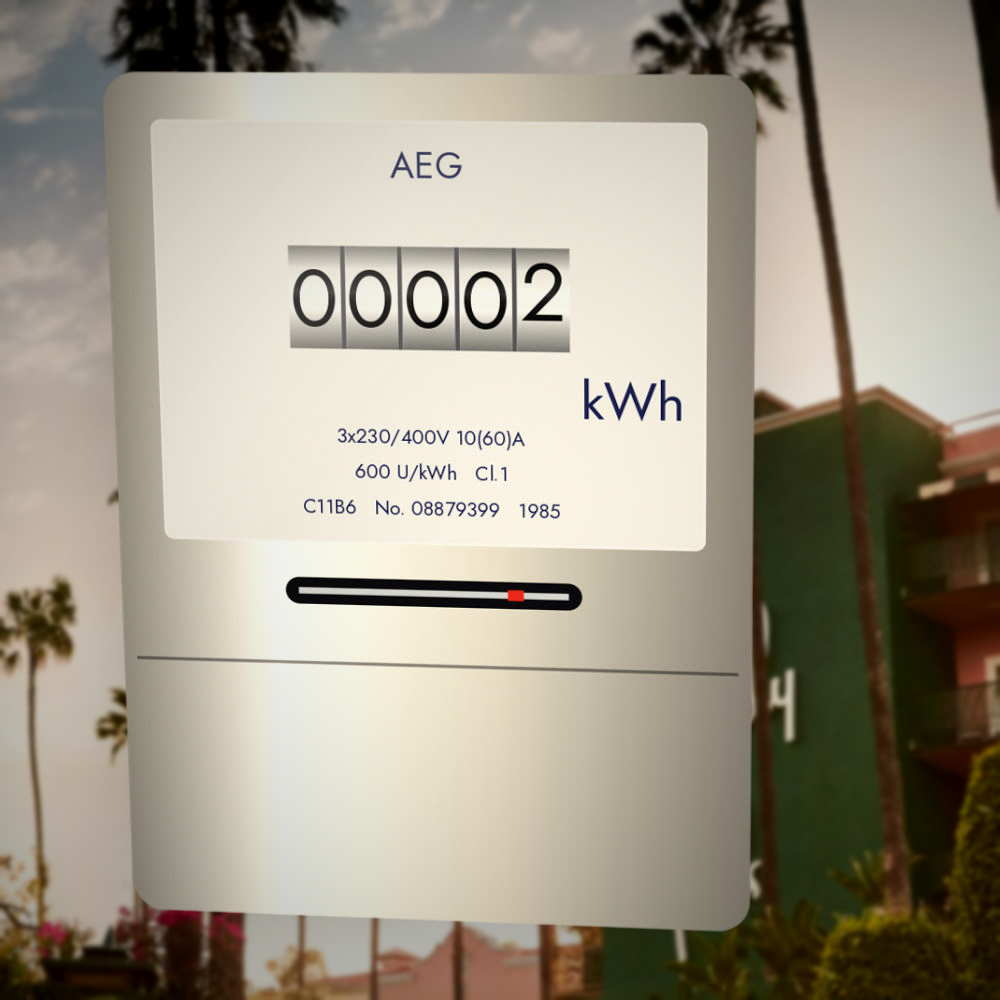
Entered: 2 kWh
